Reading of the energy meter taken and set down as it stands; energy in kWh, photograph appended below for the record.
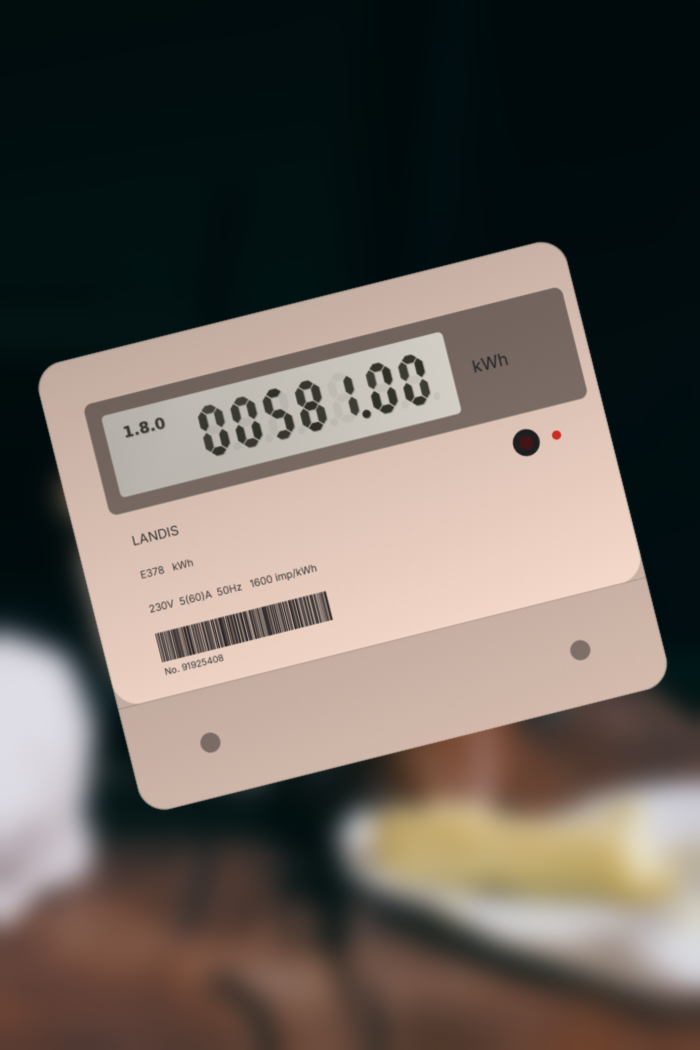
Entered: 581.00 kWh
